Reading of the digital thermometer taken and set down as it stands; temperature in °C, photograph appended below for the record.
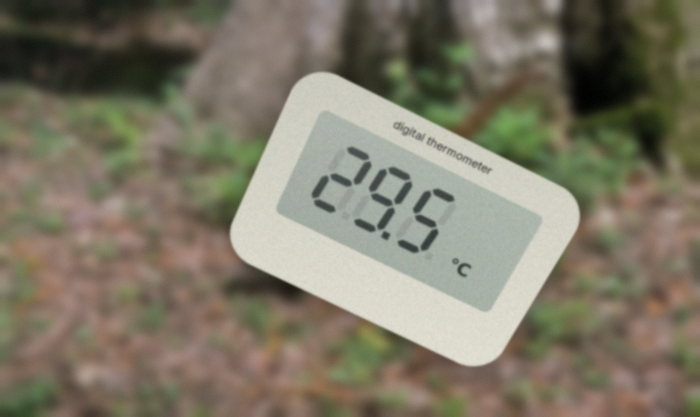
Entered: 29.5 °C
